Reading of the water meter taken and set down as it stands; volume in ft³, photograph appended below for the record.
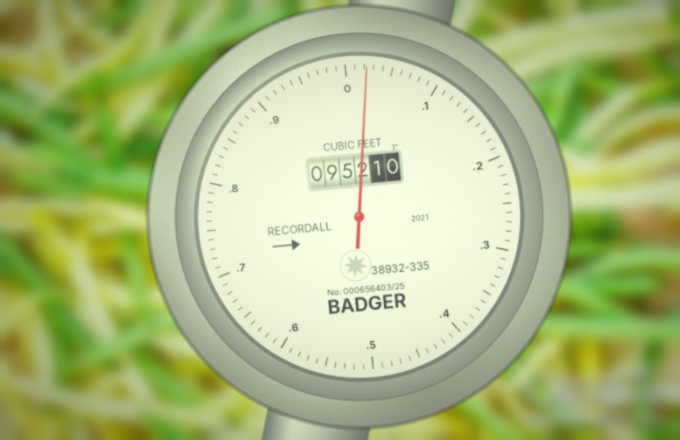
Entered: 95210.02 ft³
